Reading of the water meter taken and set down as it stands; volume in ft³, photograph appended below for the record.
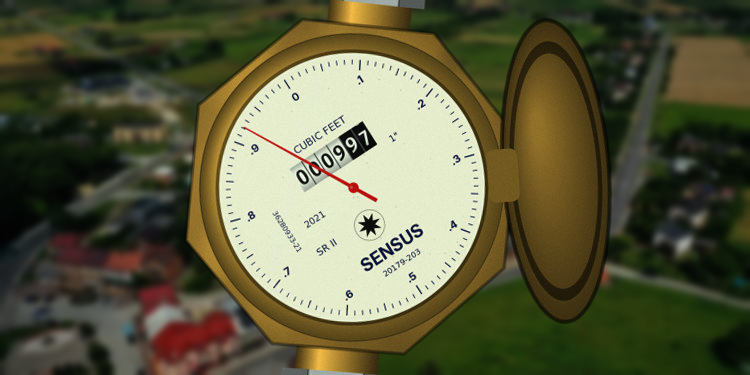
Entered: 996.92 ft³
